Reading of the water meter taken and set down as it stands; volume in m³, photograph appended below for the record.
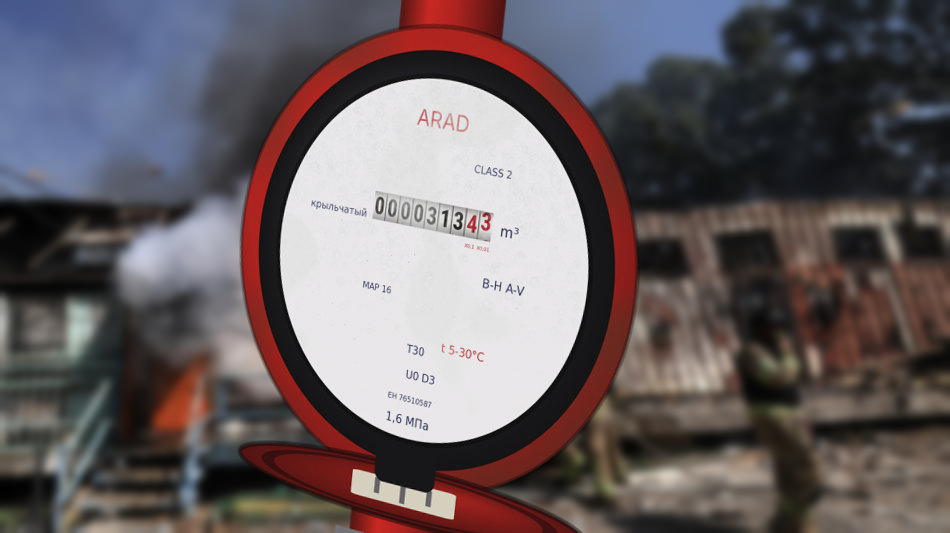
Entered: 313.43 m³
